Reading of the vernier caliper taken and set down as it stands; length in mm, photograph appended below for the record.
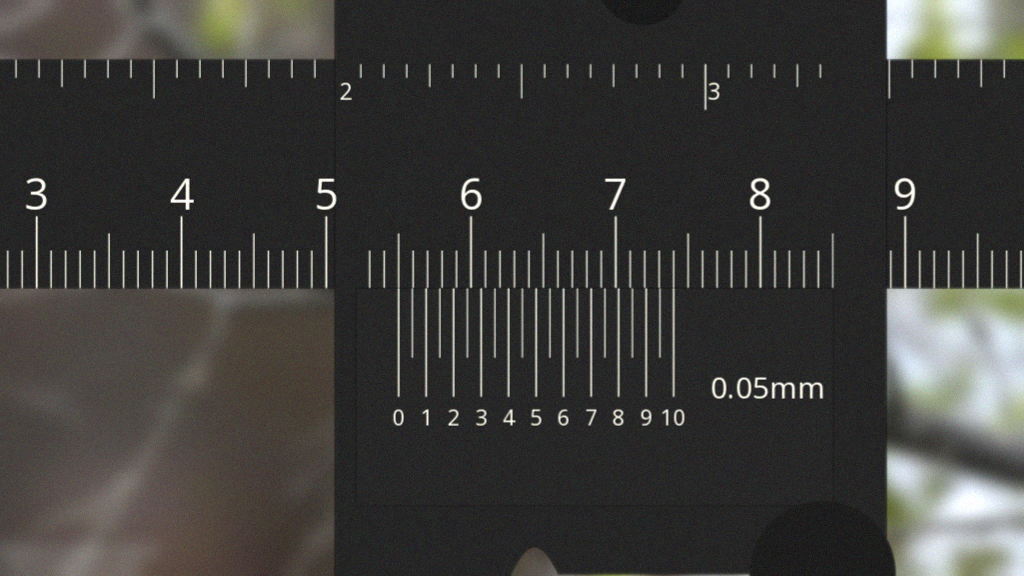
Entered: 55.0 mm
